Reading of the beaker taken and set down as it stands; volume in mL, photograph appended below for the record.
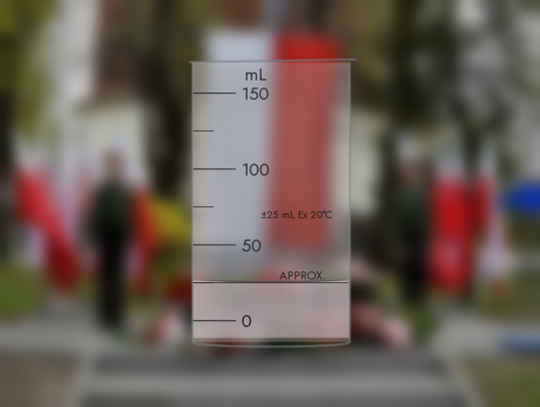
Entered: 25 mL
